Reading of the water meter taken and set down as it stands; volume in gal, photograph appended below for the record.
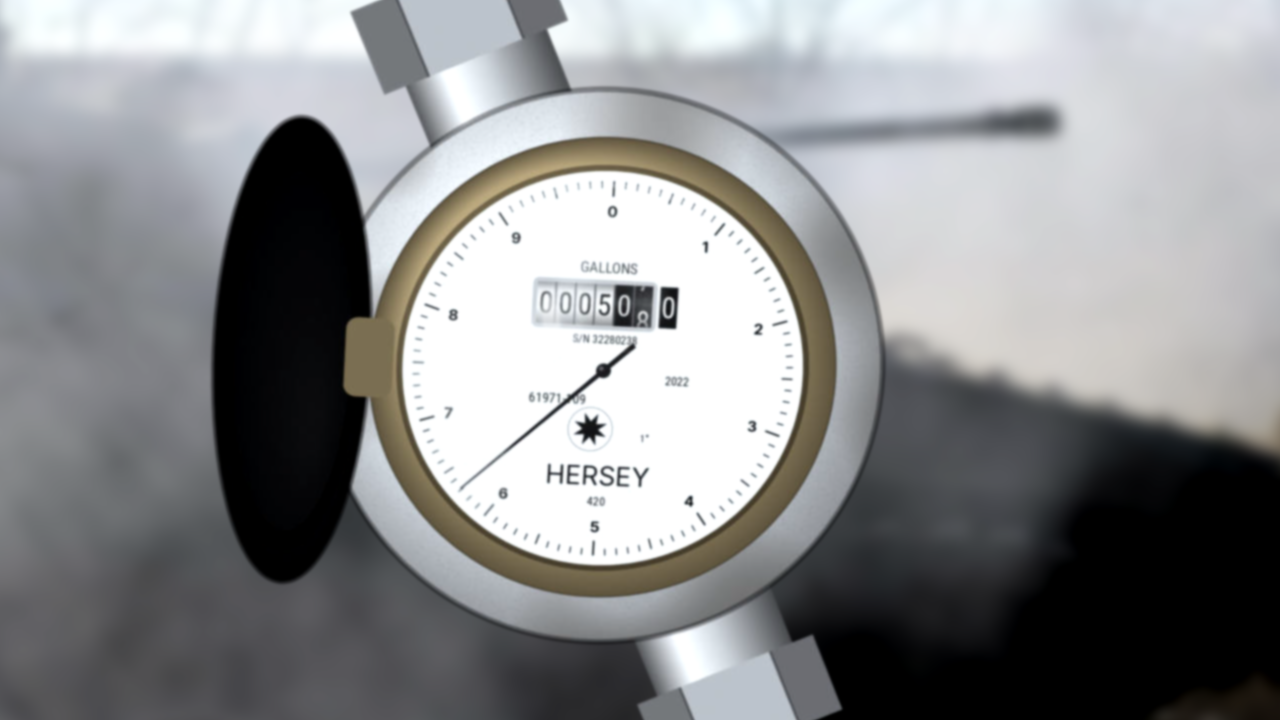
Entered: 5076.3 gal
